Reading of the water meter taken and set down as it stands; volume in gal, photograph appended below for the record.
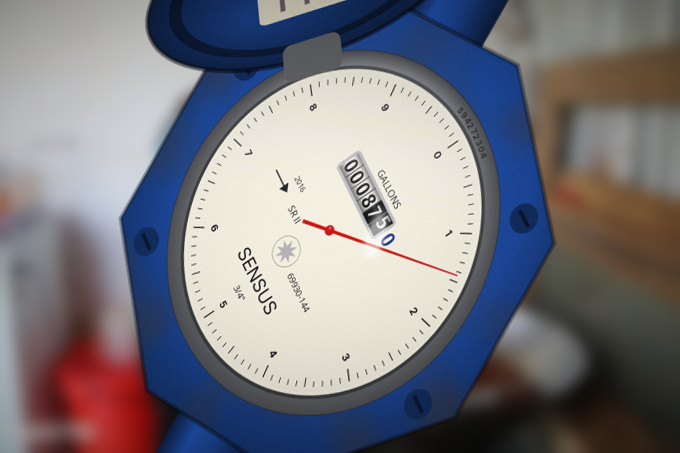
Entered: 8751.4 gal
